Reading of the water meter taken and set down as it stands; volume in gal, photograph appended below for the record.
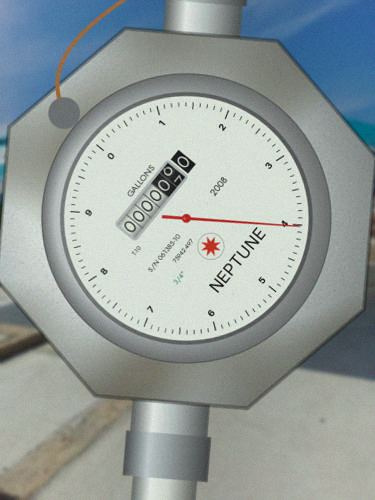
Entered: 64.0 gal
